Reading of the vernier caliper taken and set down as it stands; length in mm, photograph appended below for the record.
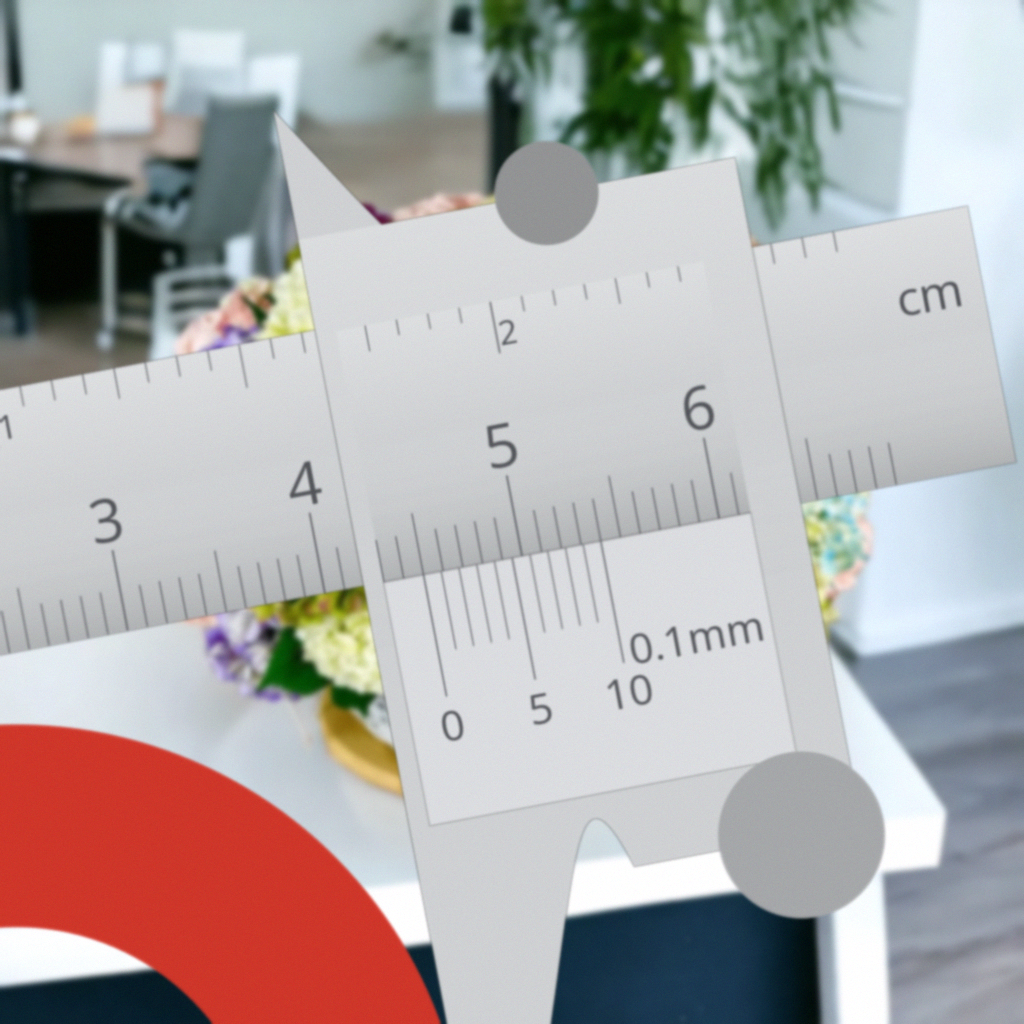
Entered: 45.0 mm
